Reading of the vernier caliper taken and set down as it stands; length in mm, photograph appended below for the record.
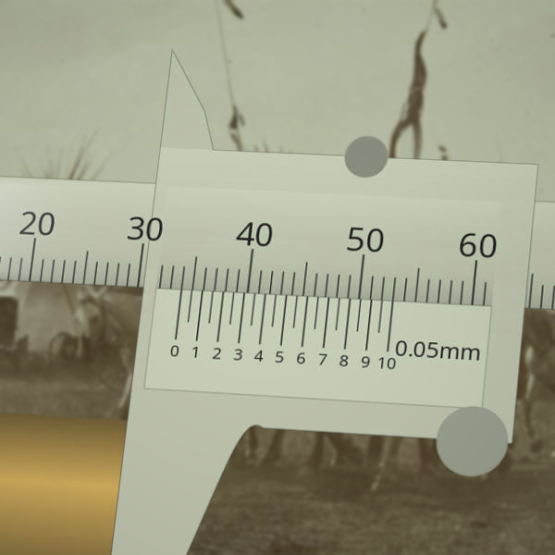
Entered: 34.0 mm
